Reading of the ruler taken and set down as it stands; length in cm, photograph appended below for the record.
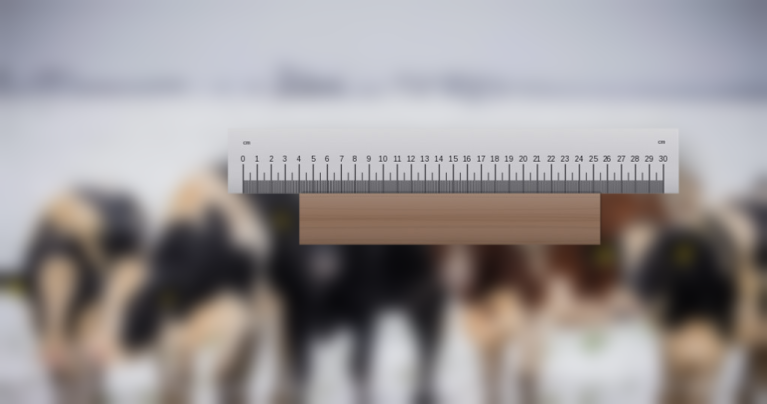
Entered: 21.5 cm
